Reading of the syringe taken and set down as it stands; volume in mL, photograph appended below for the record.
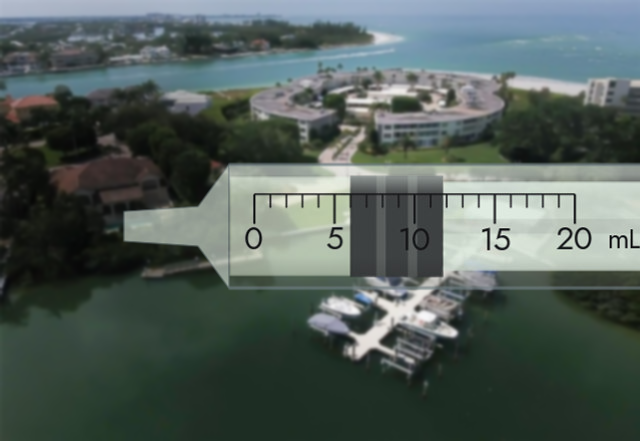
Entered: 6 mL
